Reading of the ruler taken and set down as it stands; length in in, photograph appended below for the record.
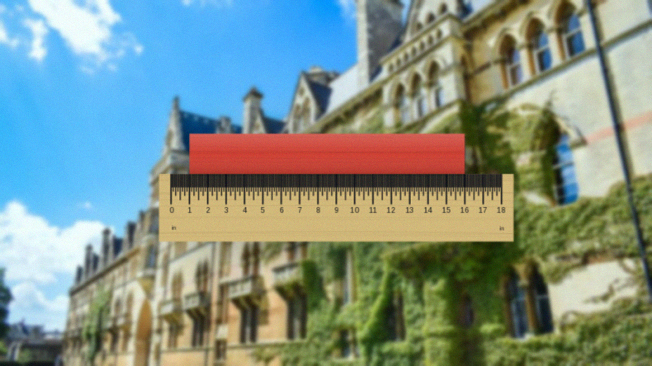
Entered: 15 in
